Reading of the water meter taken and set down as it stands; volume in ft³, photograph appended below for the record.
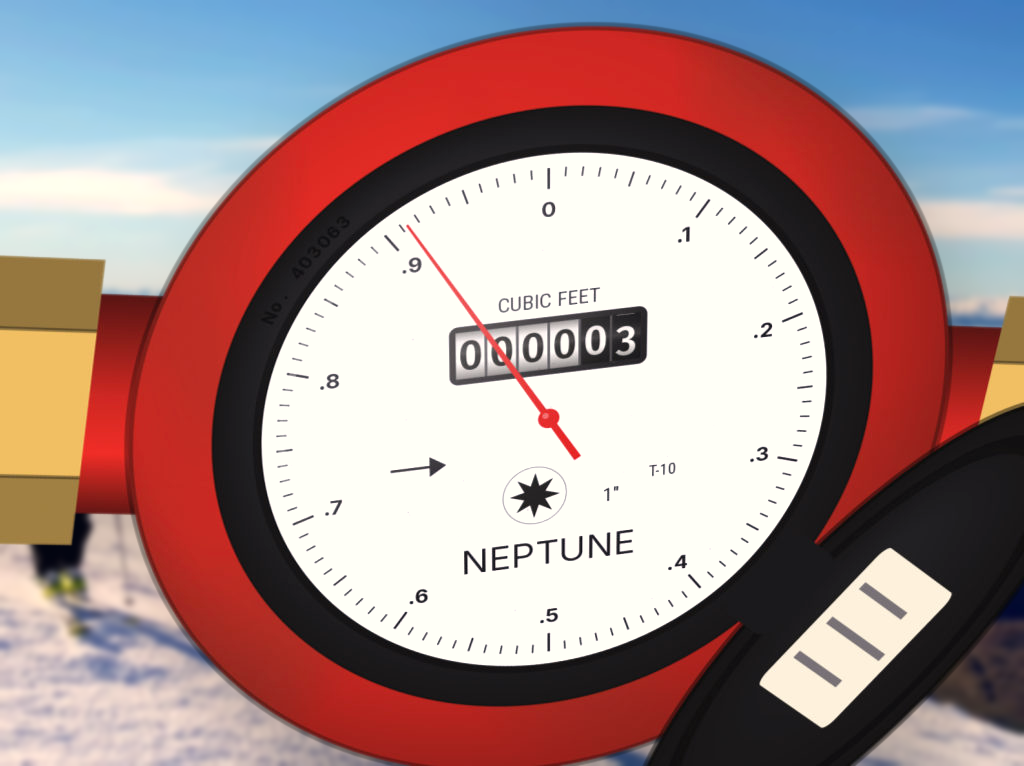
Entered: 2.91 ft³
